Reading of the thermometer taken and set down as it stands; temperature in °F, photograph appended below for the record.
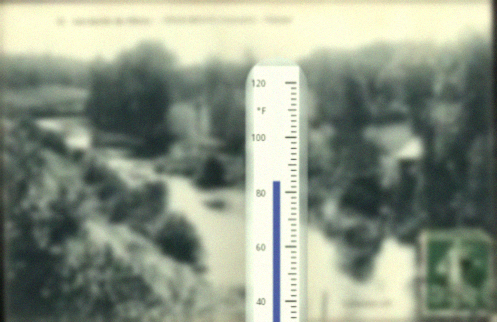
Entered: 84 °F
